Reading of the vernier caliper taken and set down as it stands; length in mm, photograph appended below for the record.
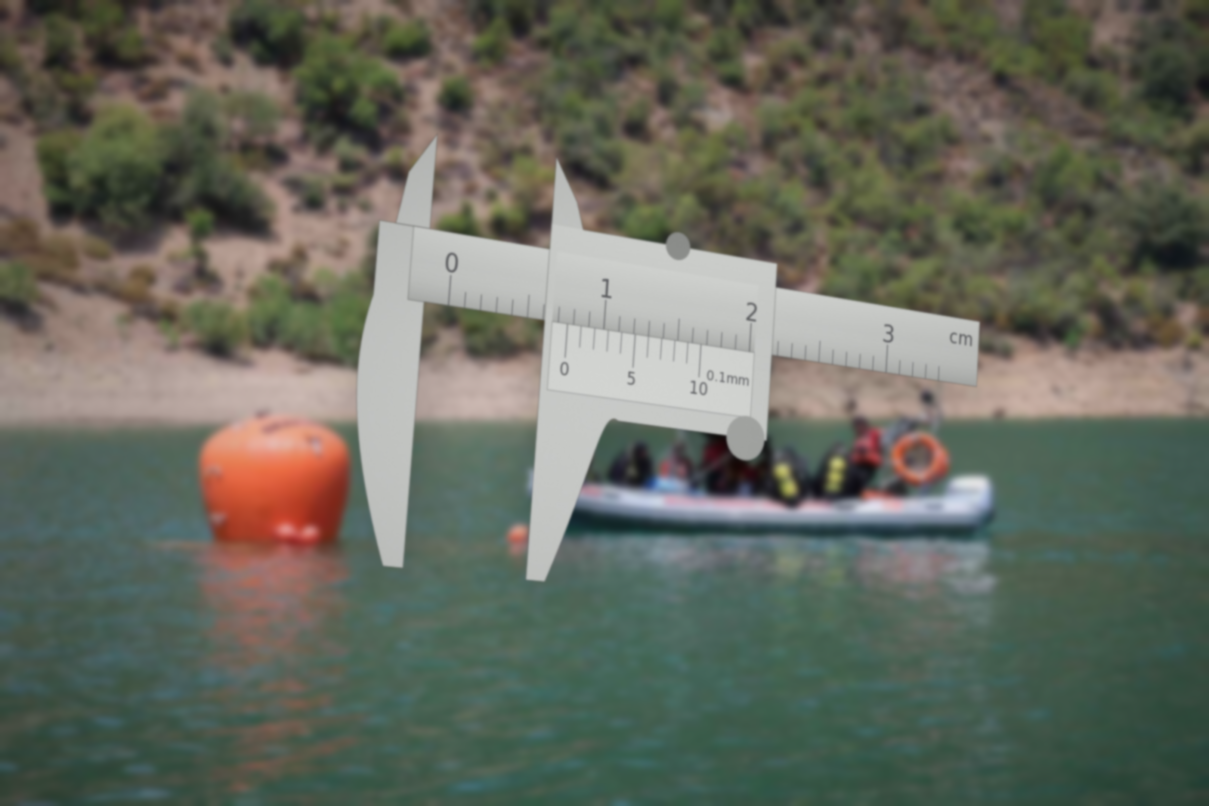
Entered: 7.6 mm
